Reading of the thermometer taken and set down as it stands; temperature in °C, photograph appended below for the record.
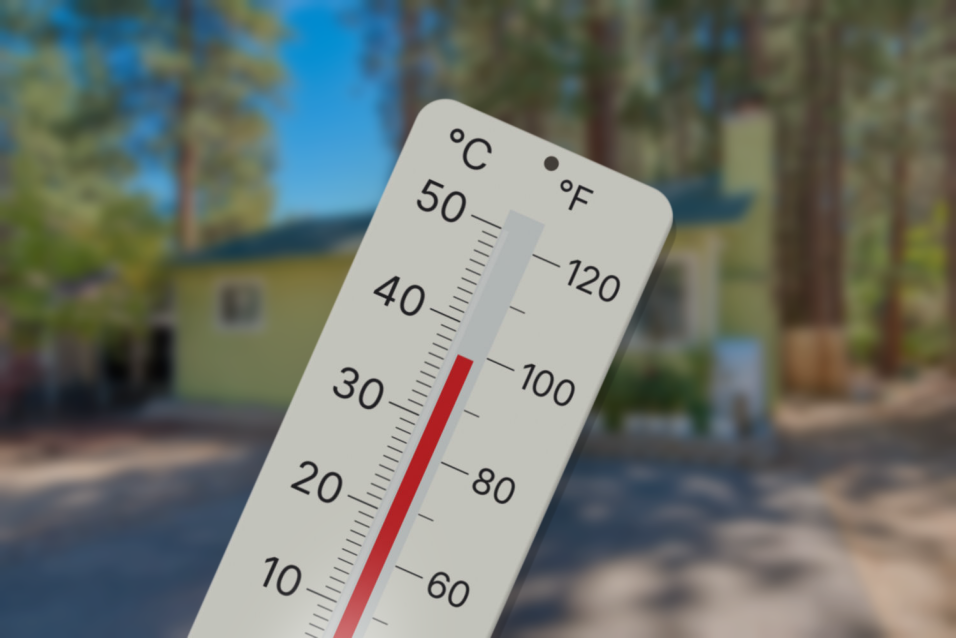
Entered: 37 °C
